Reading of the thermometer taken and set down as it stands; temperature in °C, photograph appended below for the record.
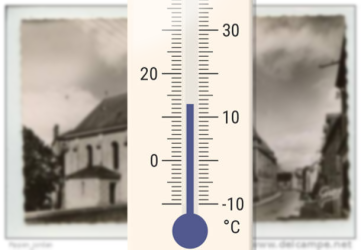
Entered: 13 °C
